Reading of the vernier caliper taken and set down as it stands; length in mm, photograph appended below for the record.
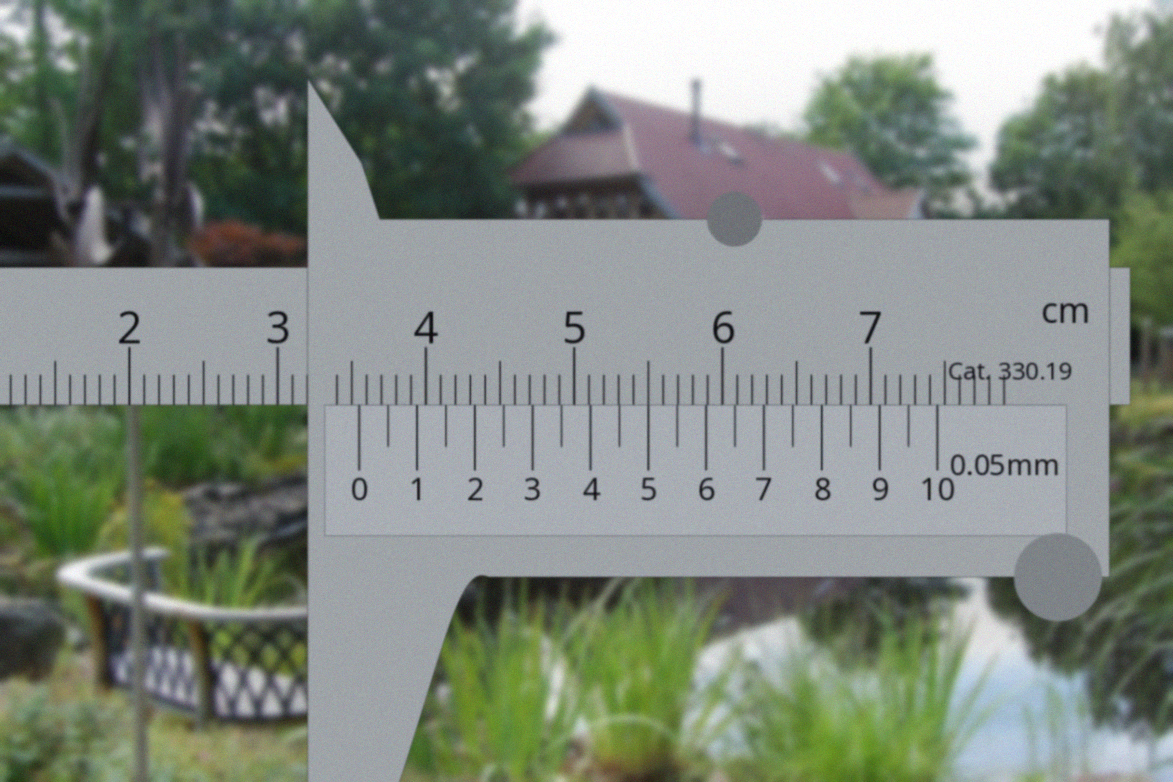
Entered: 35.5 mm
